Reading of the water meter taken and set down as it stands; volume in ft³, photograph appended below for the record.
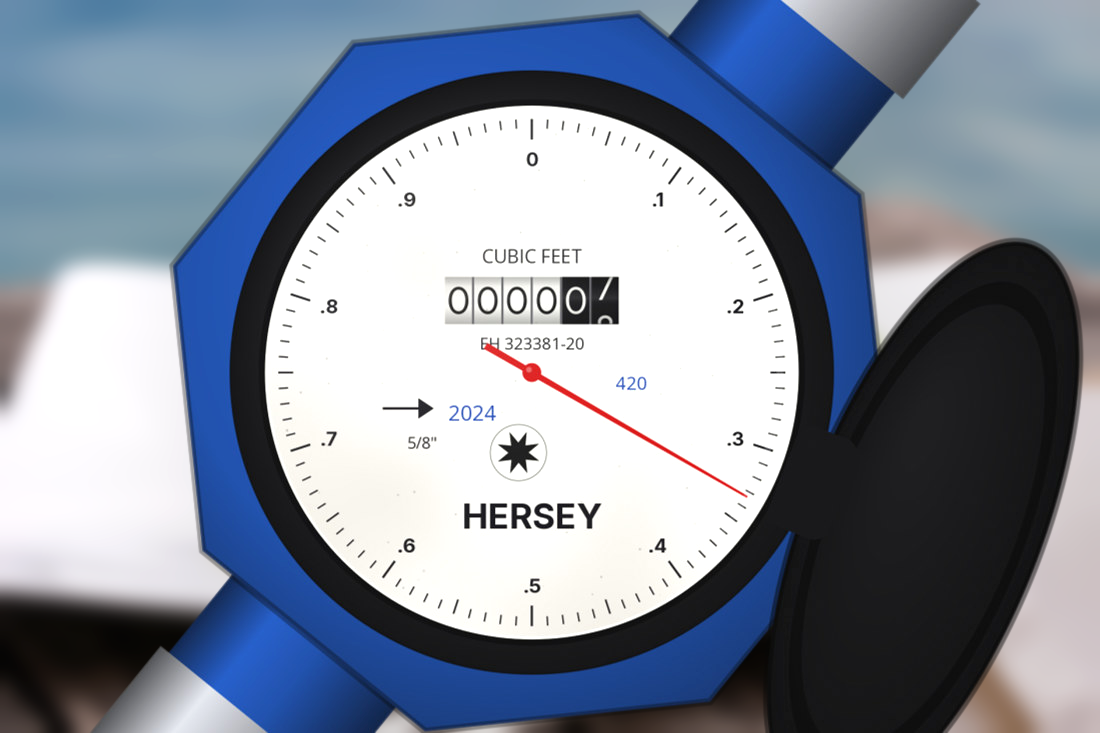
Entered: 7.33 ft³
